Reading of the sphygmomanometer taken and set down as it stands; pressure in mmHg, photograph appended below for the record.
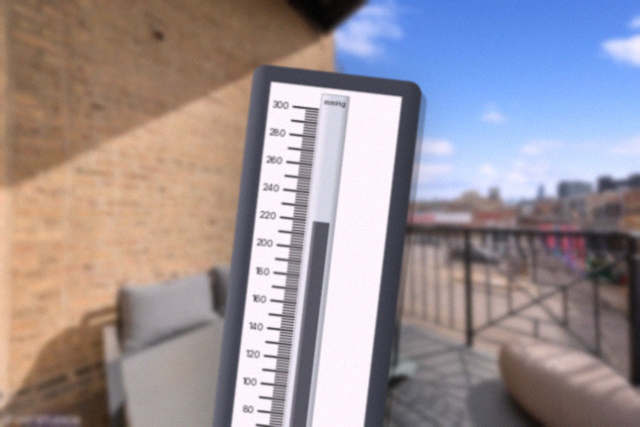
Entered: 220 mmHg
